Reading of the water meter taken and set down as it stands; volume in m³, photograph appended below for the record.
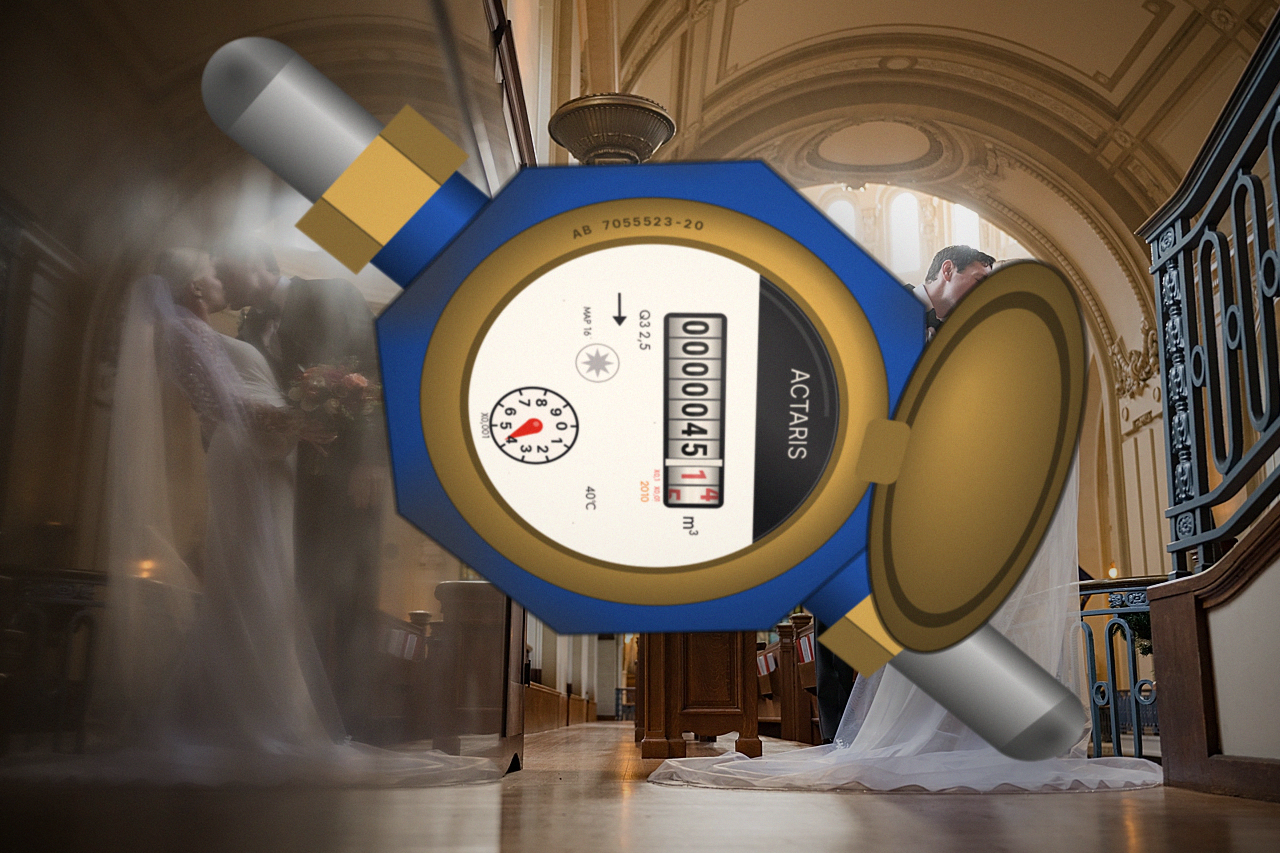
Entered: 45.144 m³
